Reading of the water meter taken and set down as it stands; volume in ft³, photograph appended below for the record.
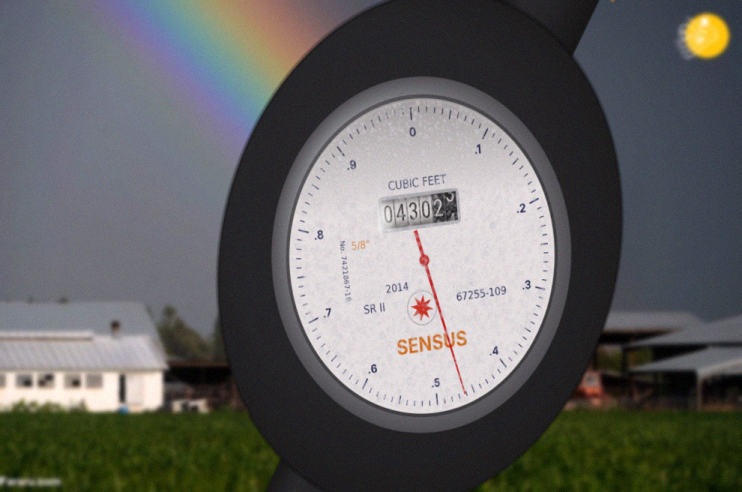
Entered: 43023.46 ft³
